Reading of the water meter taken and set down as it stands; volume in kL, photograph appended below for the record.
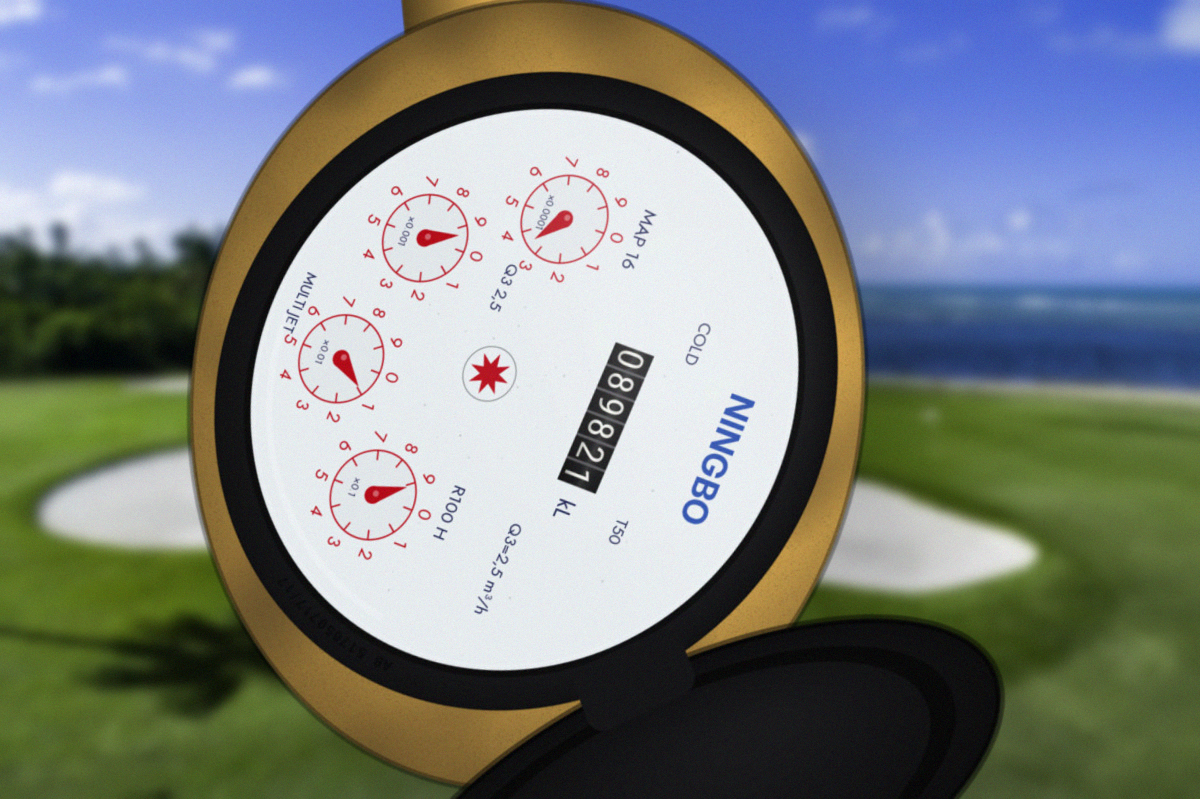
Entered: 89820.9093 kL
